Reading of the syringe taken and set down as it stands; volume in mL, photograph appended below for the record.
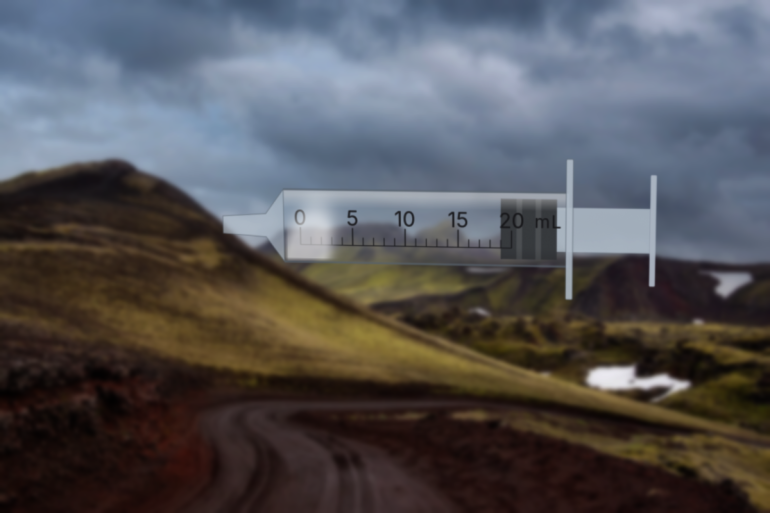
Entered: 19 mL
